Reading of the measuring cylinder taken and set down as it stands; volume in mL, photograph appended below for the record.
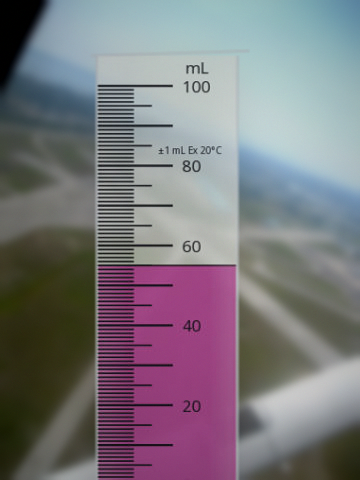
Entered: 55 mL
